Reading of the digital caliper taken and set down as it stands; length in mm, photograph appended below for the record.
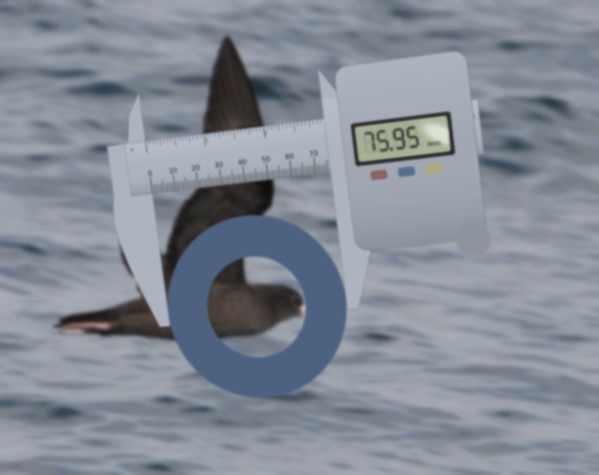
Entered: 75.95 mm
